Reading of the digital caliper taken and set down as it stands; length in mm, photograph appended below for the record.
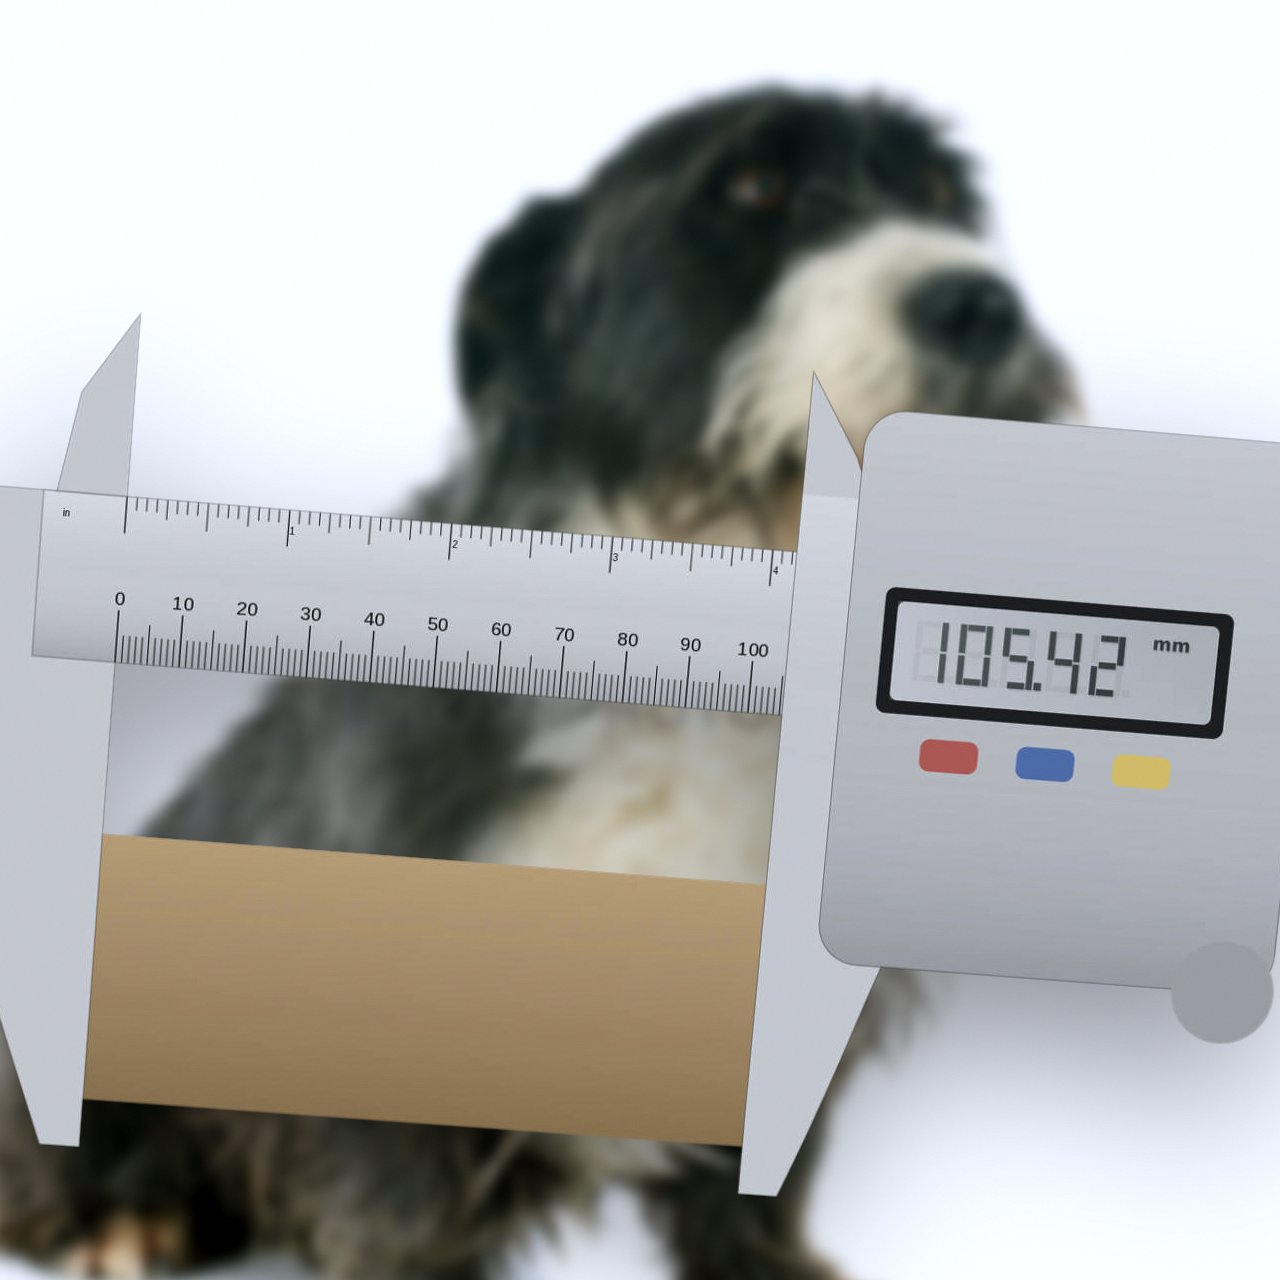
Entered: 105.42 mm
